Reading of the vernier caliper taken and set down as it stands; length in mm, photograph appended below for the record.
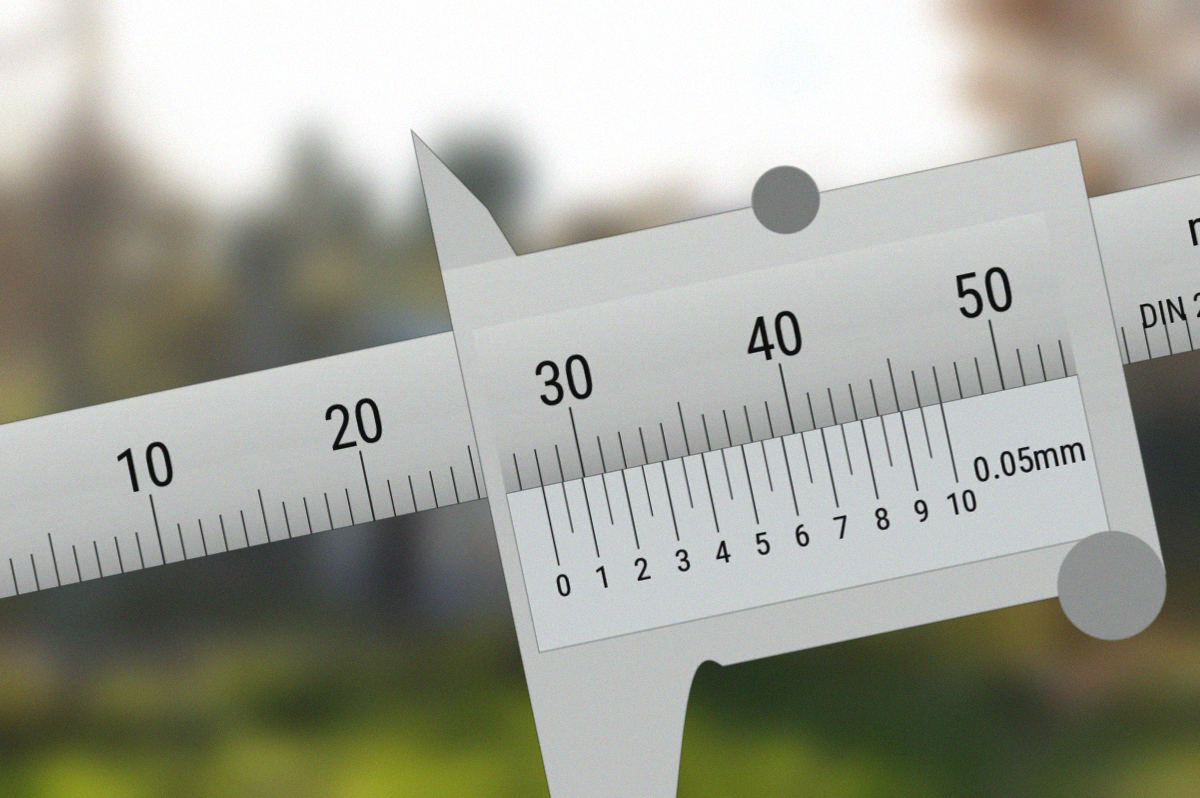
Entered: 28.0 mm
